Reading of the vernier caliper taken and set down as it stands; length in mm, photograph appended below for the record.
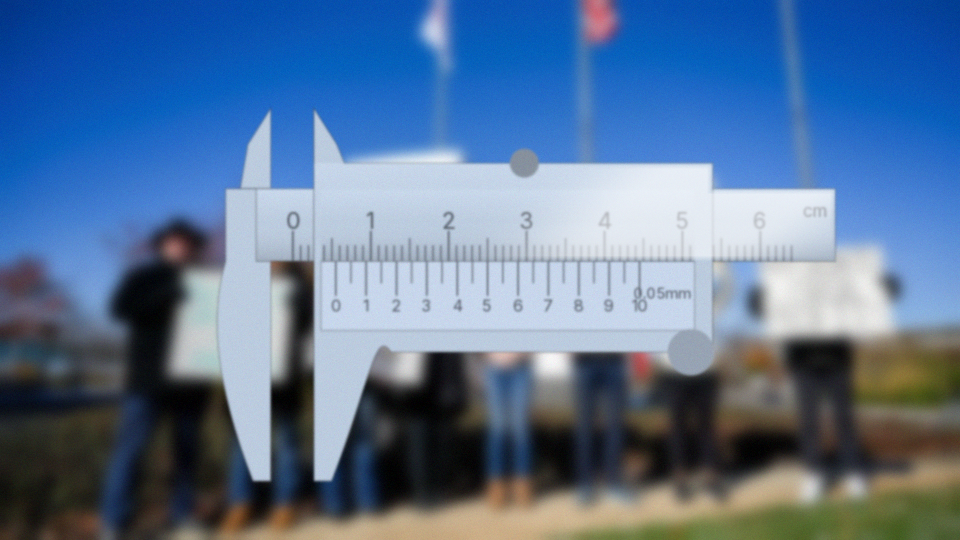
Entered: 5.5 mm
